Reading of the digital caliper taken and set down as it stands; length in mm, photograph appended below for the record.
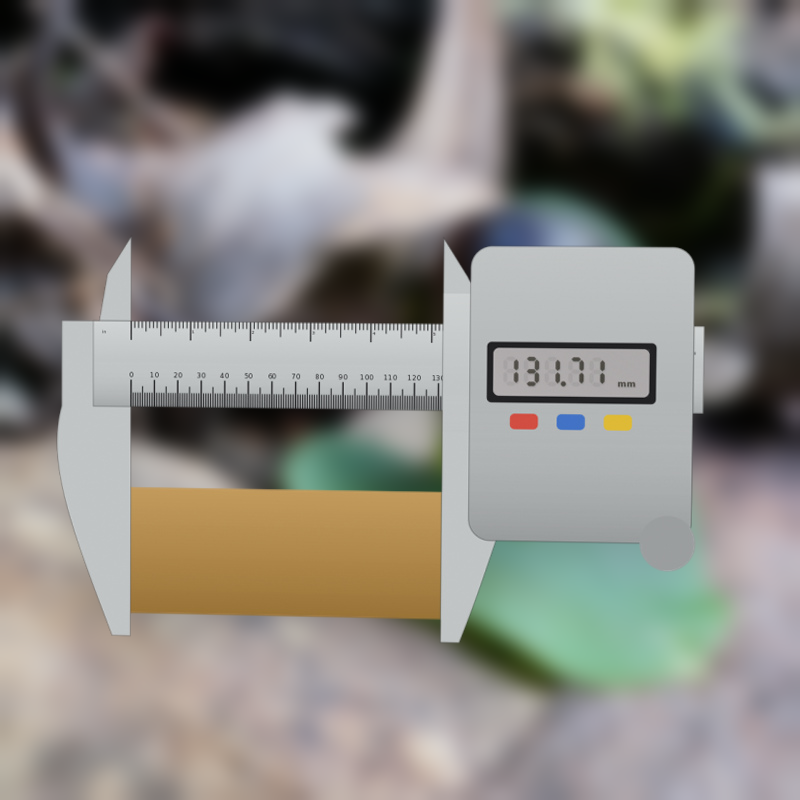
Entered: 131.71 mm
